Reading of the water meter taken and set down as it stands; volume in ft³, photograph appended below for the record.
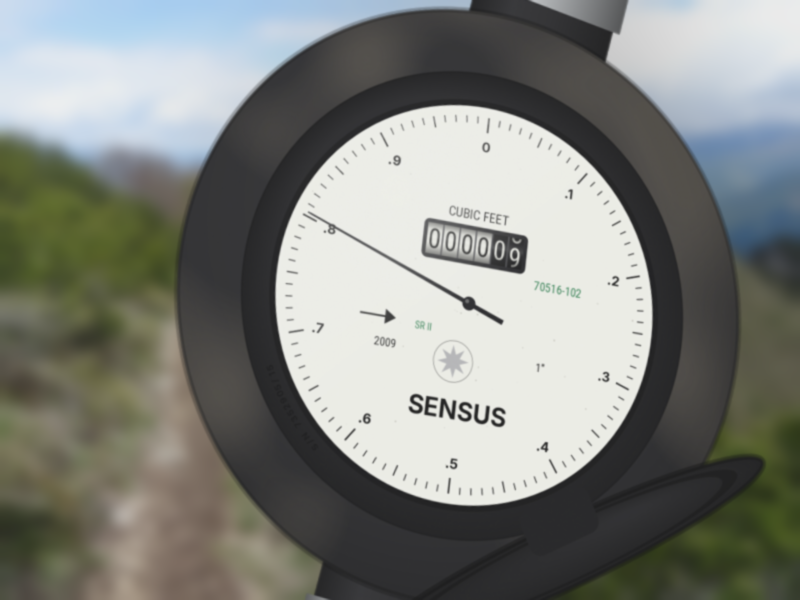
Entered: 8.80 ft³
